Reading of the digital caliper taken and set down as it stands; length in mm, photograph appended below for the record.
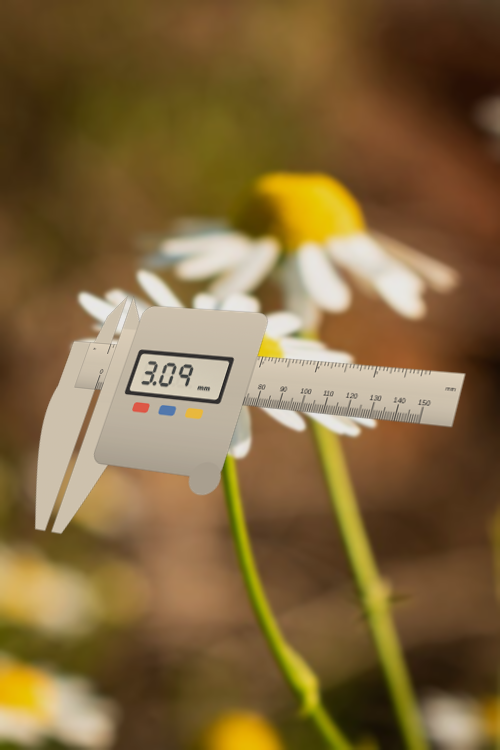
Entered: 3.09 mm
